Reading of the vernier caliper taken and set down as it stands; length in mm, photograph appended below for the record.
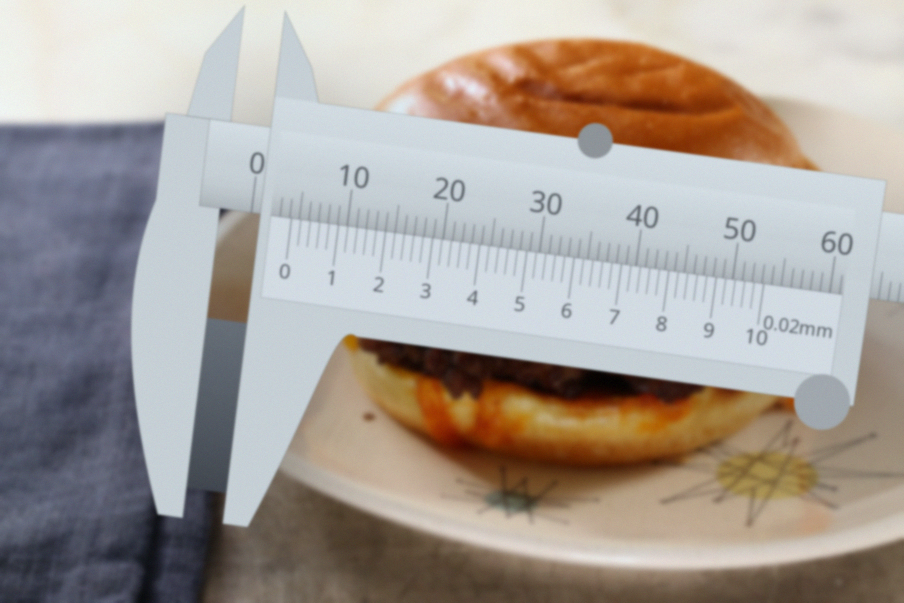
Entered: 4.2 mm
